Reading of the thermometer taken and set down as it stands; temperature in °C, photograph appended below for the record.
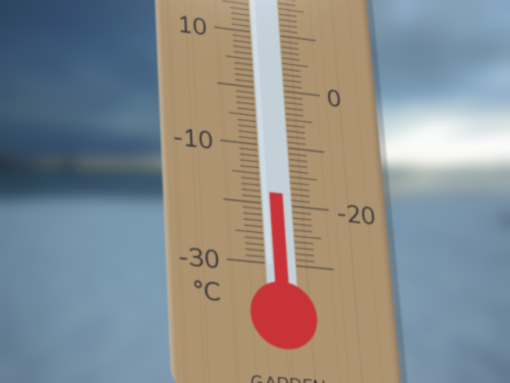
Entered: -18 °C
